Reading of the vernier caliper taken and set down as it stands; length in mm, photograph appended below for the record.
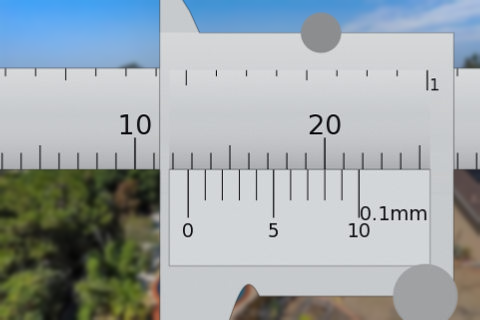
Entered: 12.8 mm
